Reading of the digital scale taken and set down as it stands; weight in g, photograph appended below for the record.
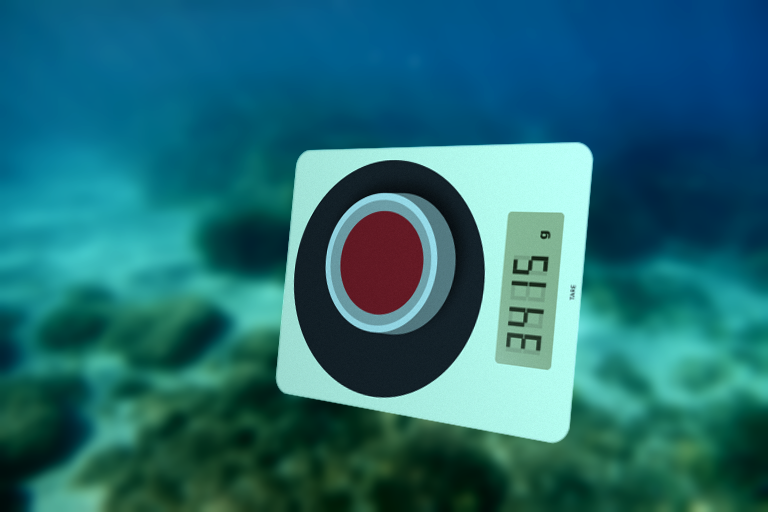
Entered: 3415 g
